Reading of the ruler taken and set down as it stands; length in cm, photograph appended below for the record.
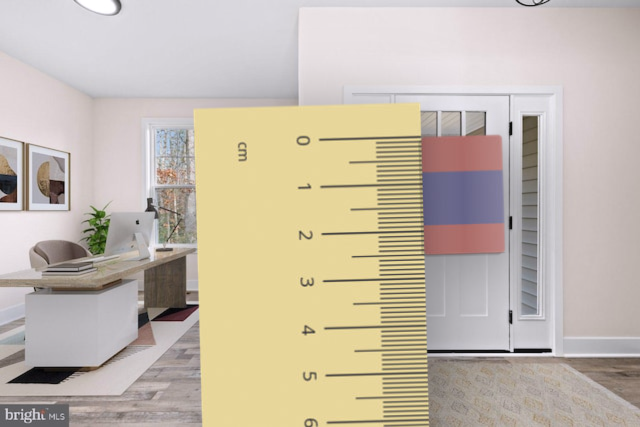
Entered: 2.5 cm
